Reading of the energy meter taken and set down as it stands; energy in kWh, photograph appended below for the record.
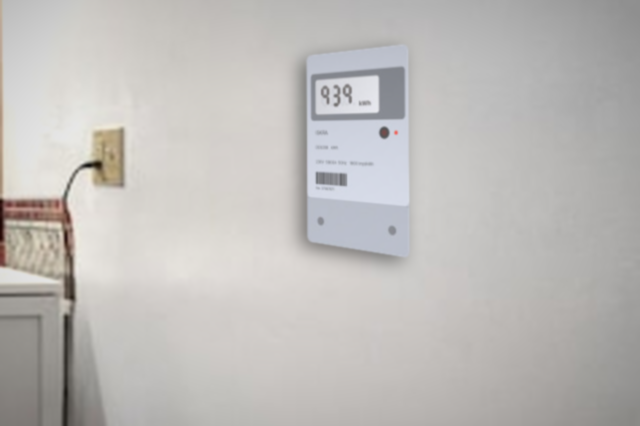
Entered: 939 kWh
